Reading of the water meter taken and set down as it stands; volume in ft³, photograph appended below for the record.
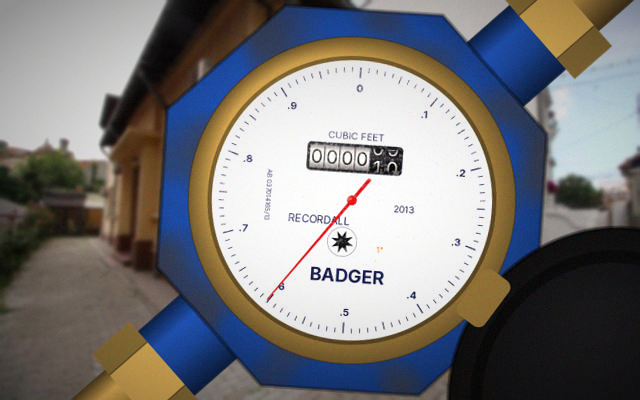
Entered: 9.60 ft³
